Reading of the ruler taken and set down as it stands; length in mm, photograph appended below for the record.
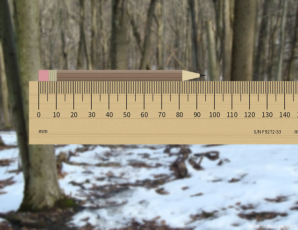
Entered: 95 mm
